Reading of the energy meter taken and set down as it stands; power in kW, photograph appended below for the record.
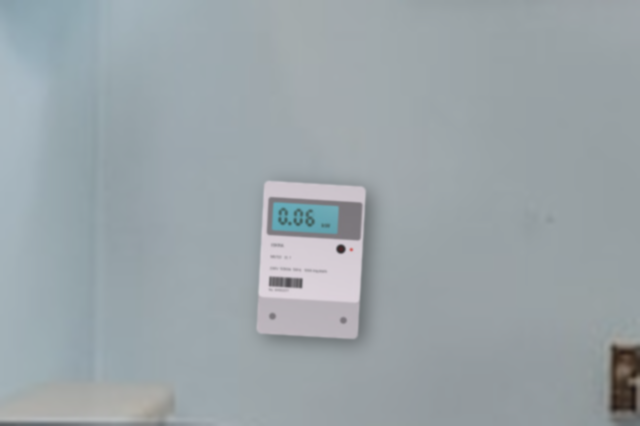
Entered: 0.06 kW
